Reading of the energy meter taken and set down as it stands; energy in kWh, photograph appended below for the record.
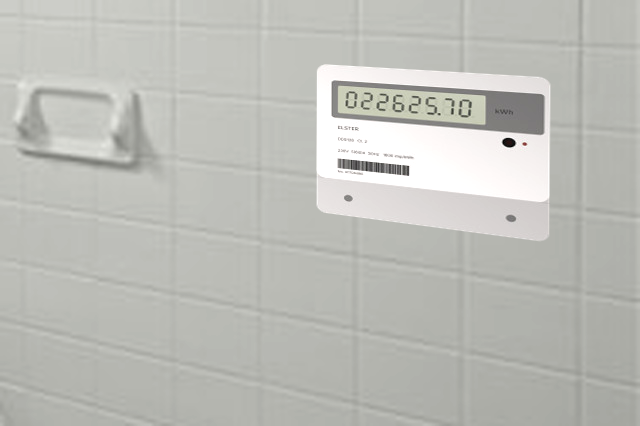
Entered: 22625.70 kWh
